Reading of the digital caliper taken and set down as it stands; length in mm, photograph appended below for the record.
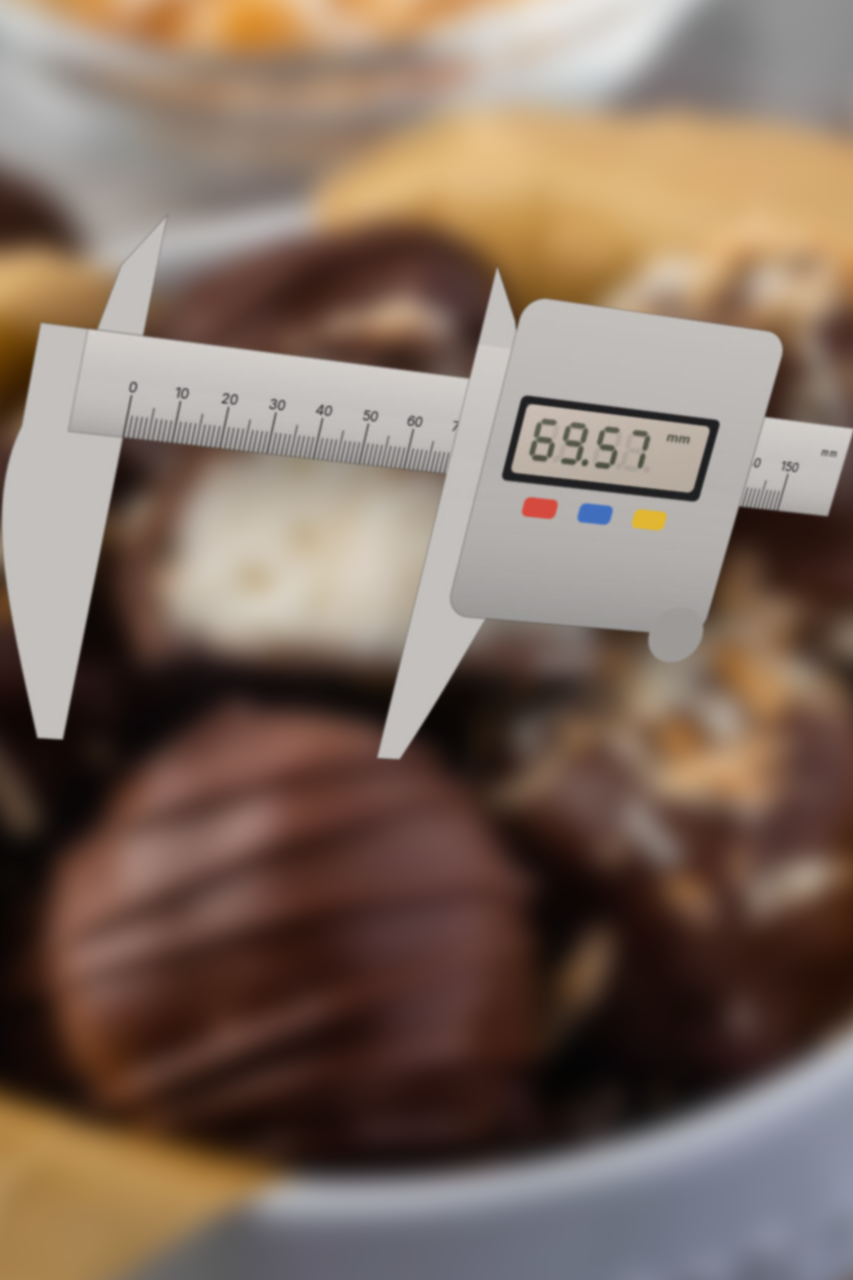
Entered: 69.57 mm
